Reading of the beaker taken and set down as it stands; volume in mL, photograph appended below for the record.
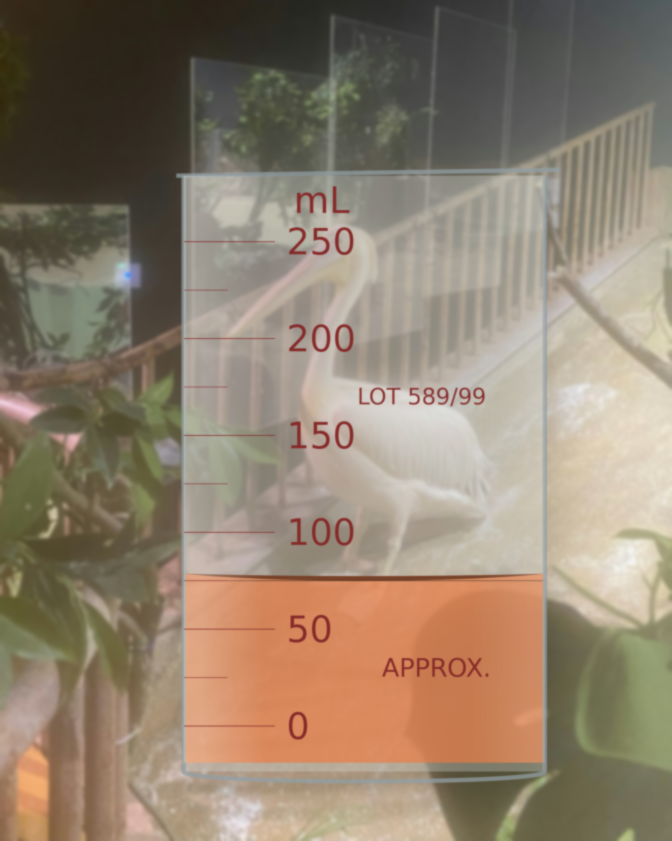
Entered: 75 mL
